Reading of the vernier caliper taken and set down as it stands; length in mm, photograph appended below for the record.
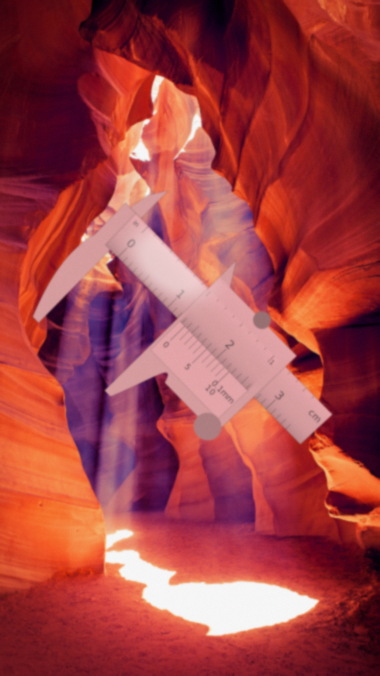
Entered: 13.6 mm
